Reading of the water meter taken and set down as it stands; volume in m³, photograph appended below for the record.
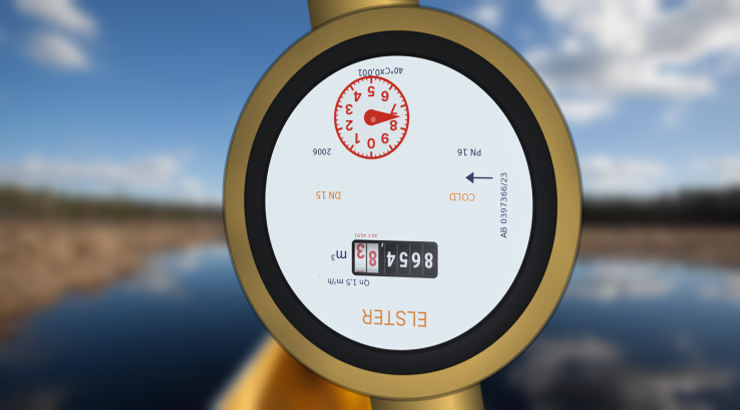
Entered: 8654.827 m³
